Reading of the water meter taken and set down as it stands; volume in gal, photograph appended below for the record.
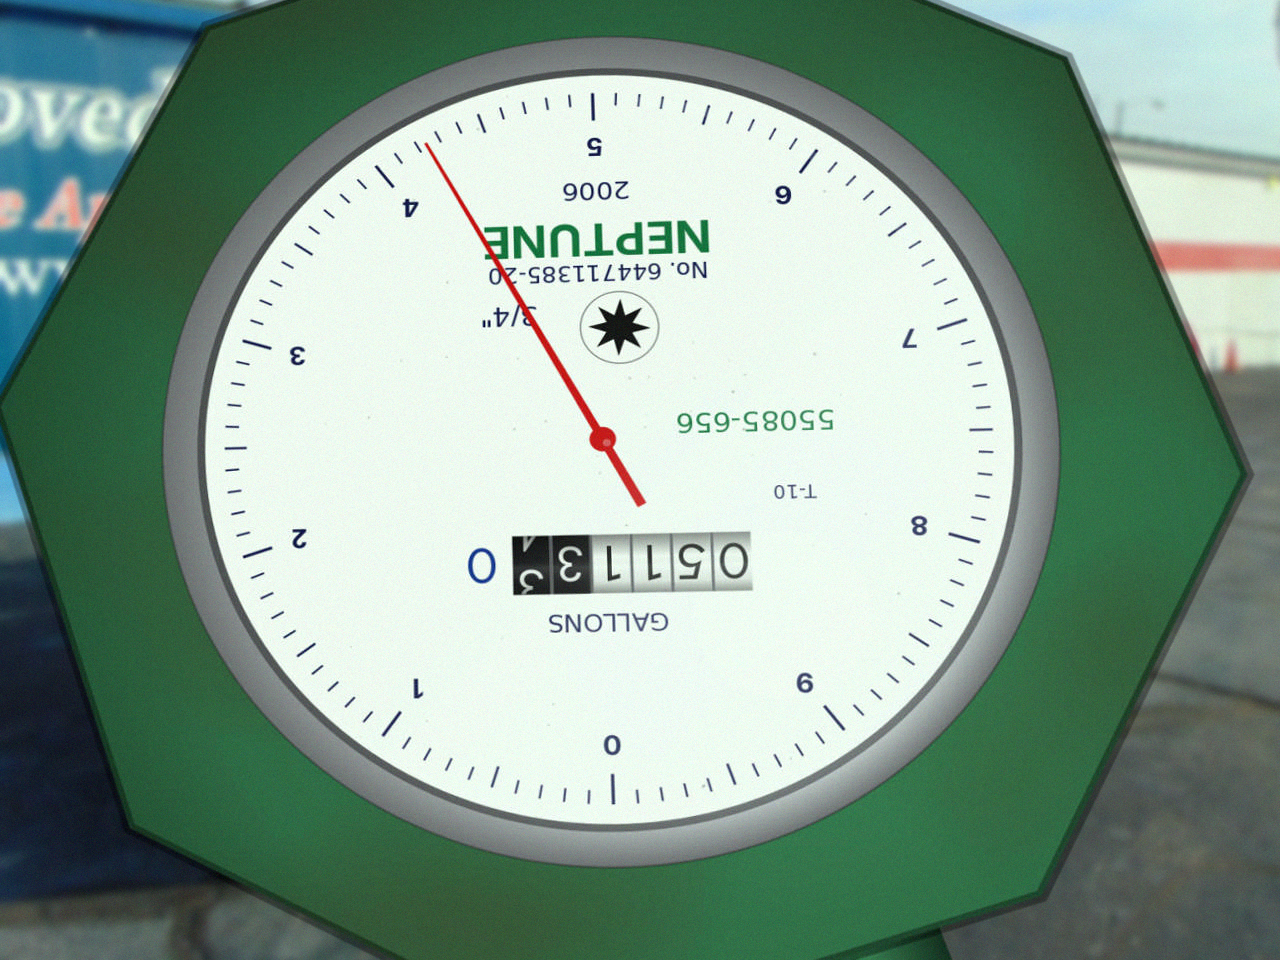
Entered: 511334.2 gal
